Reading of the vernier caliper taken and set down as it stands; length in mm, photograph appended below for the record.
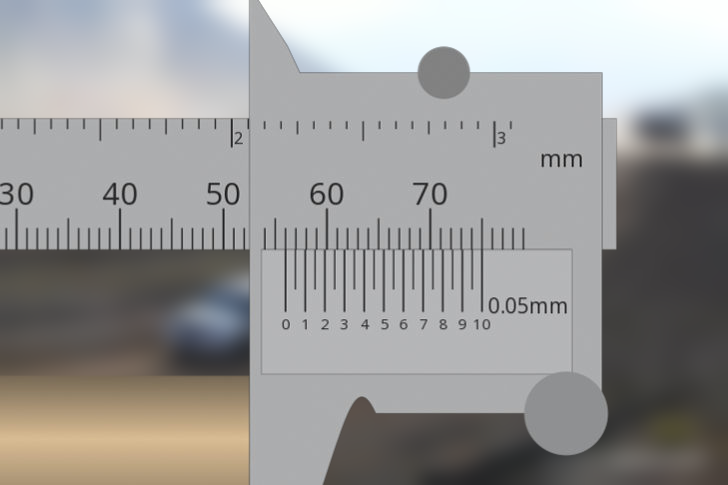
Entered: 56.0 mm
